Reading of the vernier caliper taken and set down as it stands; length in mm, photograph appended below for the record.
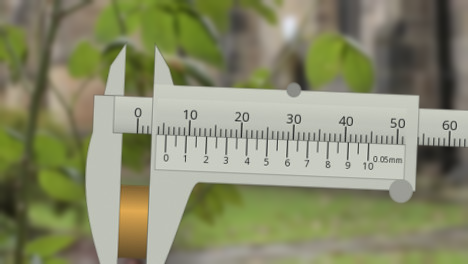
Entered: 5.5 mm
